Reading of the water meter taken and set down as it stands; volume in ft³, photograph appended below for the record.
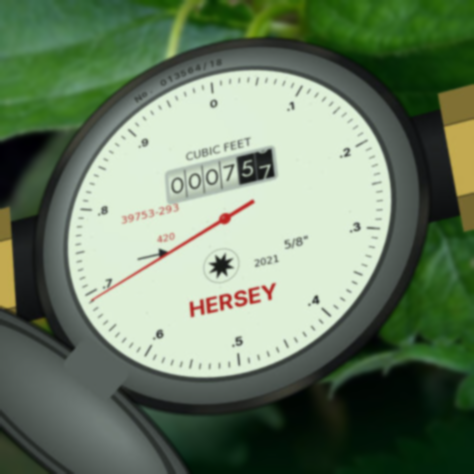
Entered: 756.69 ft³
